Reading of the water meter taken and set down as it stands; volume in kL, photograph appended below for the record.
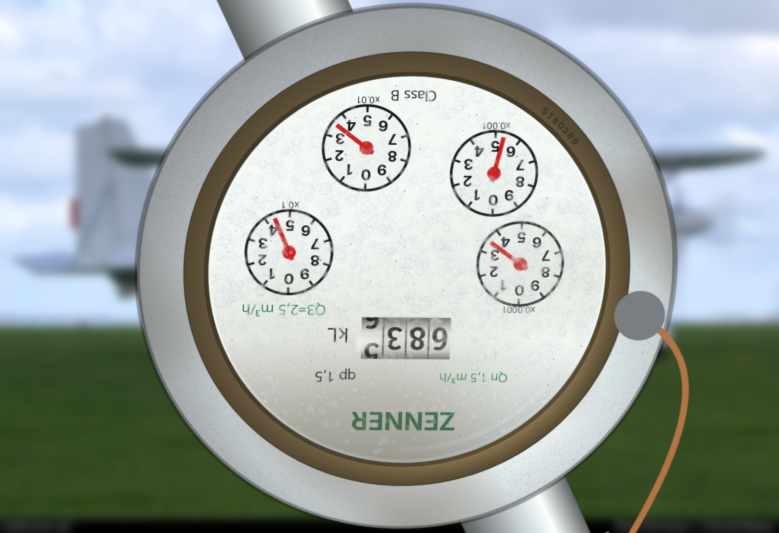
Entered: 6835.4353 kL
